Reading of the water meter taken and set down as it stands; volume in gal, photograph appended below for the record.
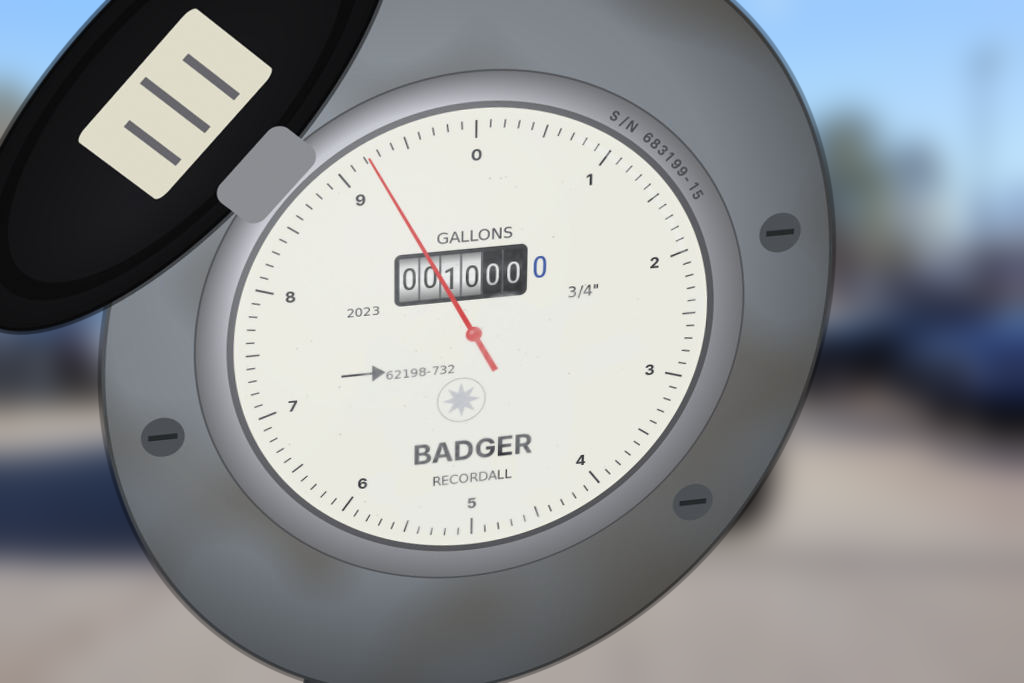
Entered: 9999.2 gal
